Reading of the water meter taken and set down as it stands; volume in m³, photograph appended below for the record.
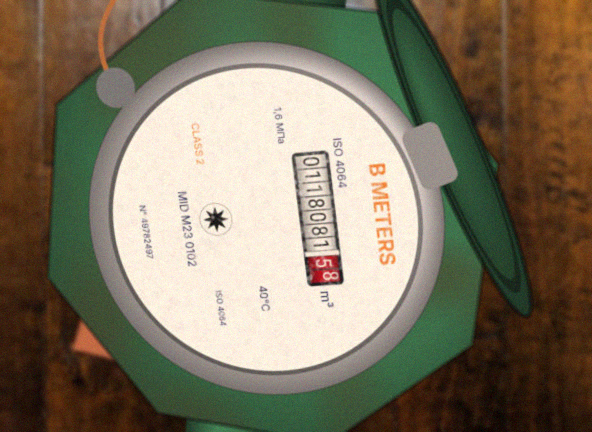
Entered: 118081.58 m³
